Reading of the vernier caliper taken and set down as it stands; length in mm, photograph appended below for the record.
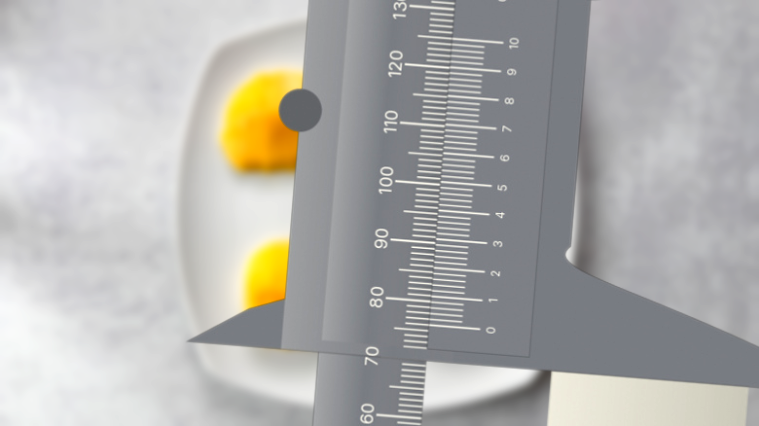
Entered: 76.0 mm
